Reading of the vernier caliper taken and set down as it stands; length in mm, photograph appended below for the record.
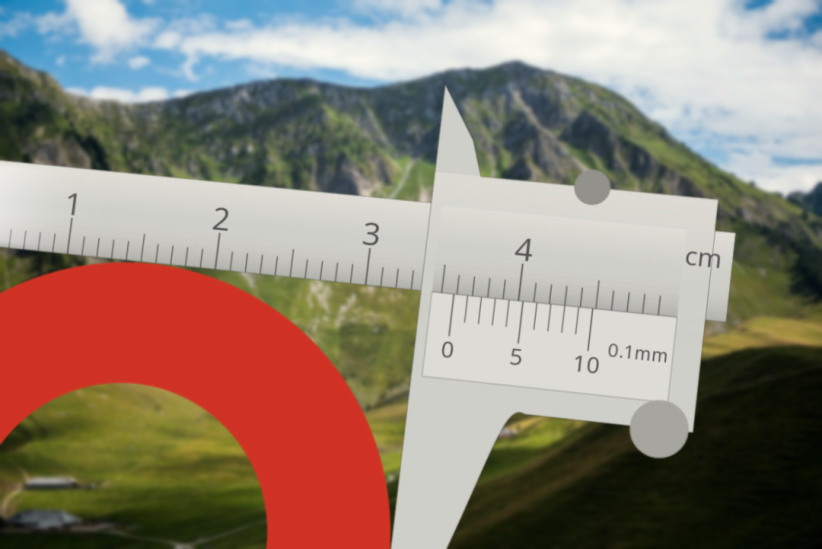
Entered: 35.8 mm
